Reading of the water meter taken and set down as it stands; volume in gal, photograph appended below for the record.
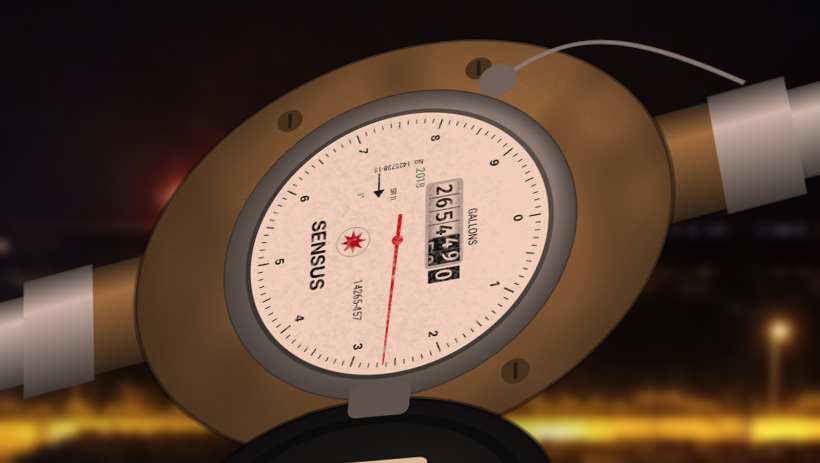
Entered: 2654492.6 gal
